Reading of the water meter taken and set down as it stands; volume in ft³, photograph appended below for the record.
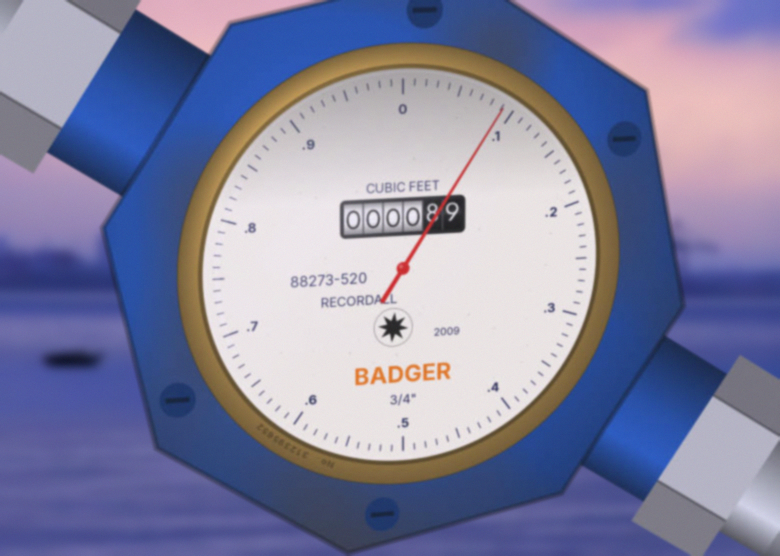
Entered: 89.09 ft³
